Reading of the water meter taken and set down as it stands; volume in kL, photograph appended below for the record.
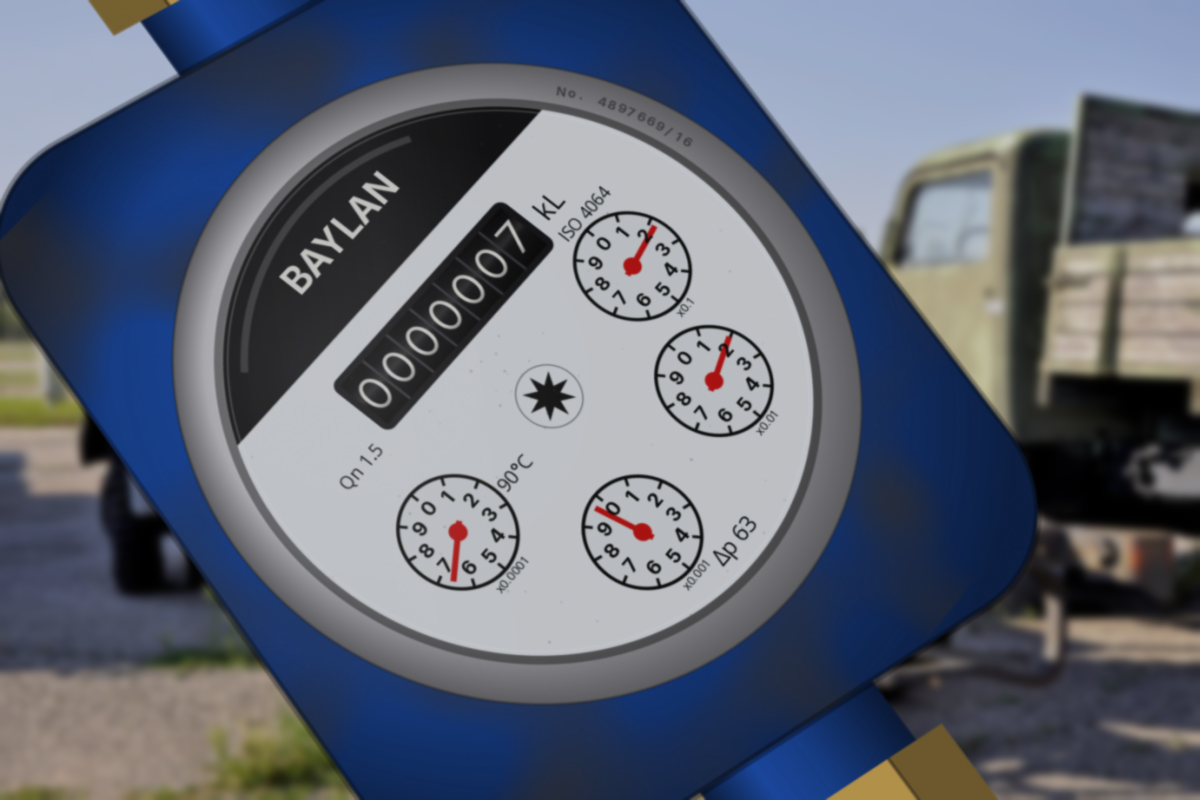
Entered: 7.2196 kL
